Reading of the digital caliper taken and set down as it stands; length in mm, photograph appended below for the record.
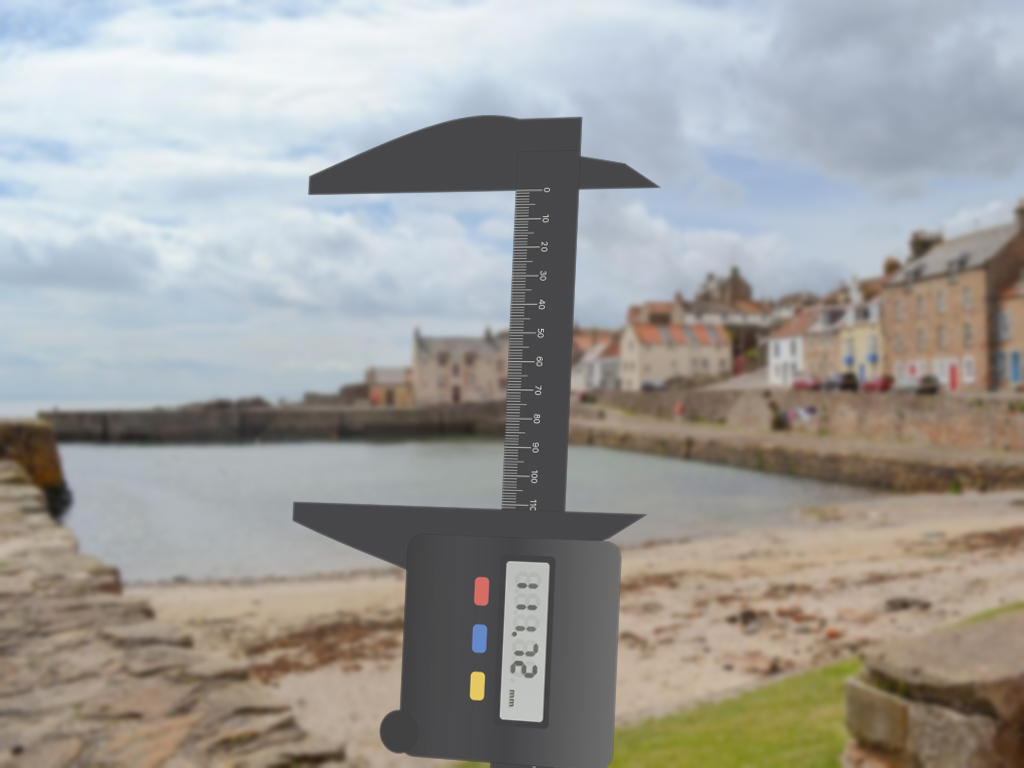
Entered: 111.72 mm
